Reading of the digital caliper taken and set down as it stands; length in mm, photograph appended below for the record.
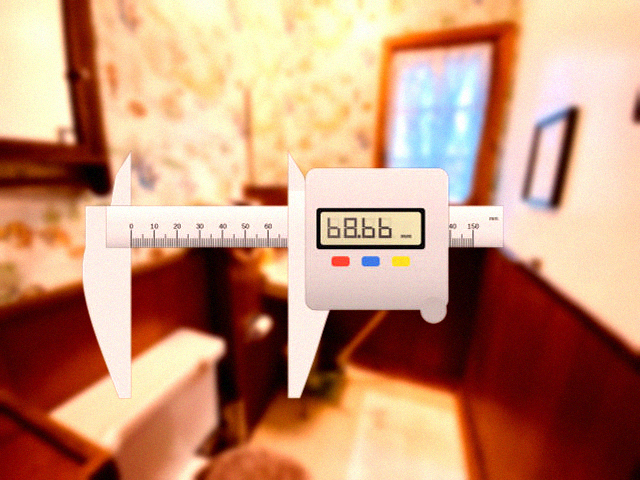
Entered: 68.66 mm
